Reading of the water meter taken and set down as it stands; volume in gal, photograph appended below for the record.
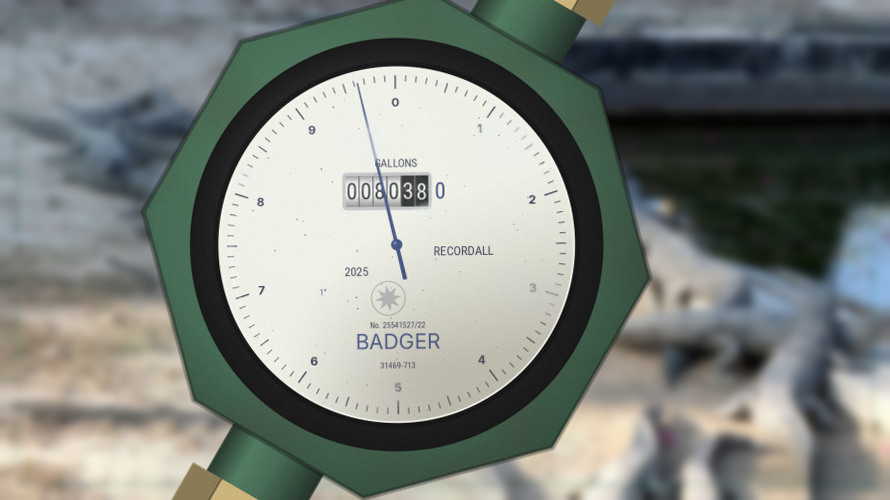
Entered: 80379.6 gal
